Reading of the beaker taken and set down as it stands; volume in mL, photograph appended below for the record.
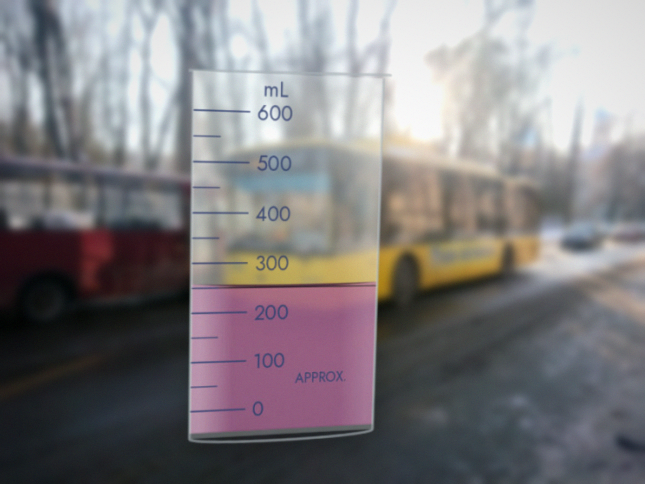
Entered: 250 mL
